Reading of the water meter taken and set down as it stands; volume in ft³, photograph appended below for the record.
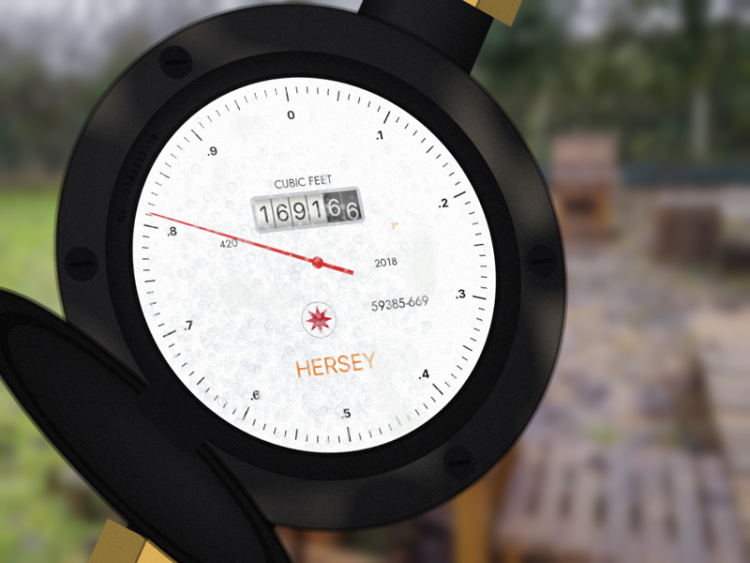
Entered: 169165.81 ft³
